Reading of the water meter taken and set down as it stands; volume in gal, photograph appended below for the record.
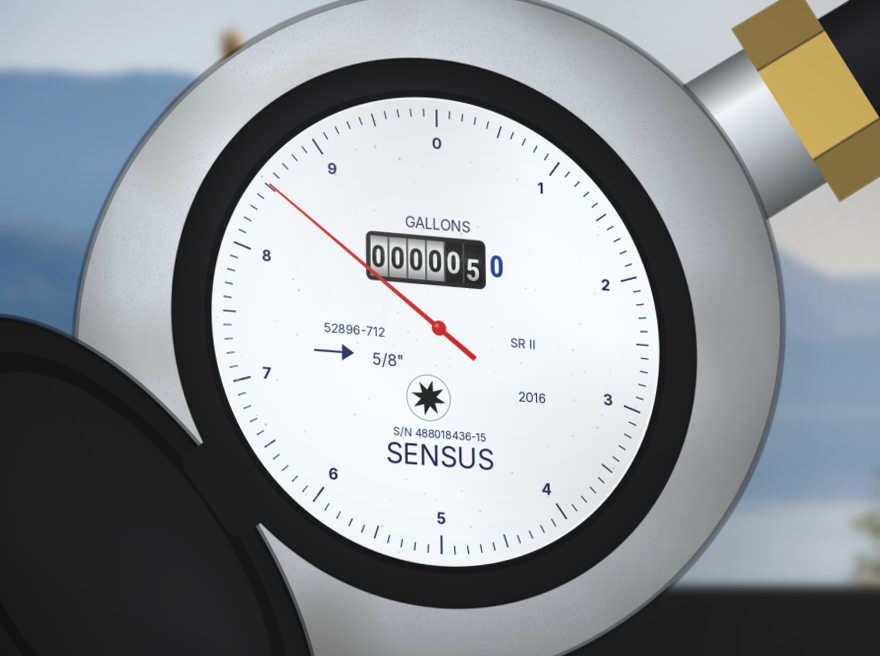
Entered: 48.5 gal
